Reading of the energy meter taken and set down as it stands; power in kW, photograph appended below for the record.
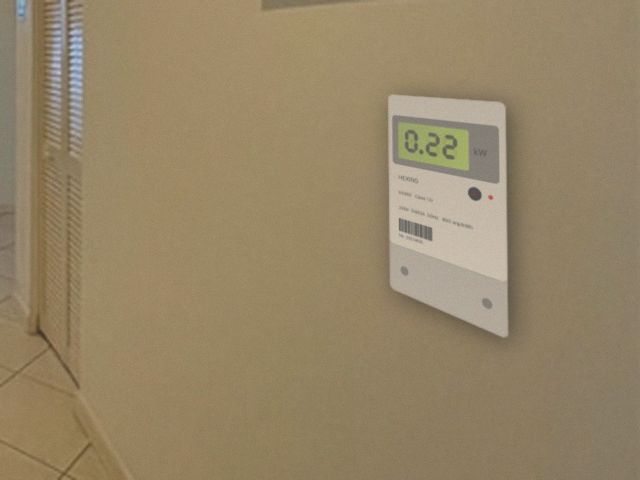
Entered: 0.22 kW
